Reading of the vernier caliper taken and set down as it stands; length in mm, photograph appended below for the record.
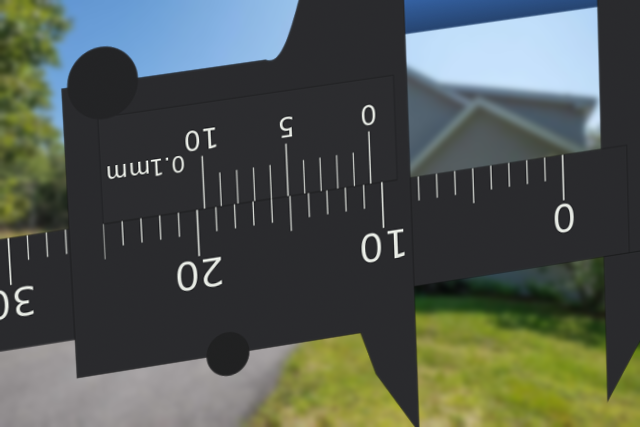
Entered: 10.6 mm
